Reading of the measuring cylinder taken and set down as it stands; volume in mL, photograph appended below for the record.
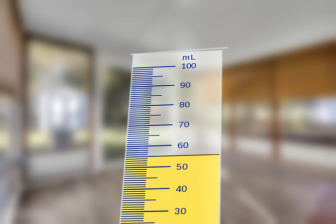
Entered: 55 mL
